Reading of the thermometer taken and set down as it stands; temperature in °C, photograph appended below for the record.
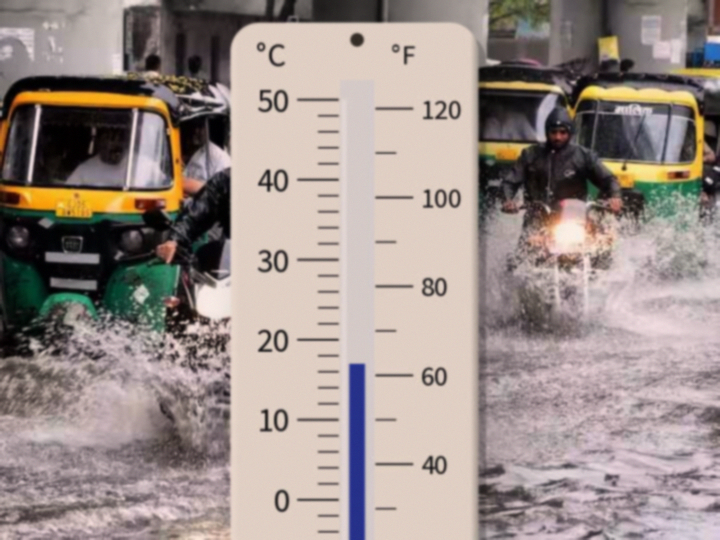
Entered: 17 °C
